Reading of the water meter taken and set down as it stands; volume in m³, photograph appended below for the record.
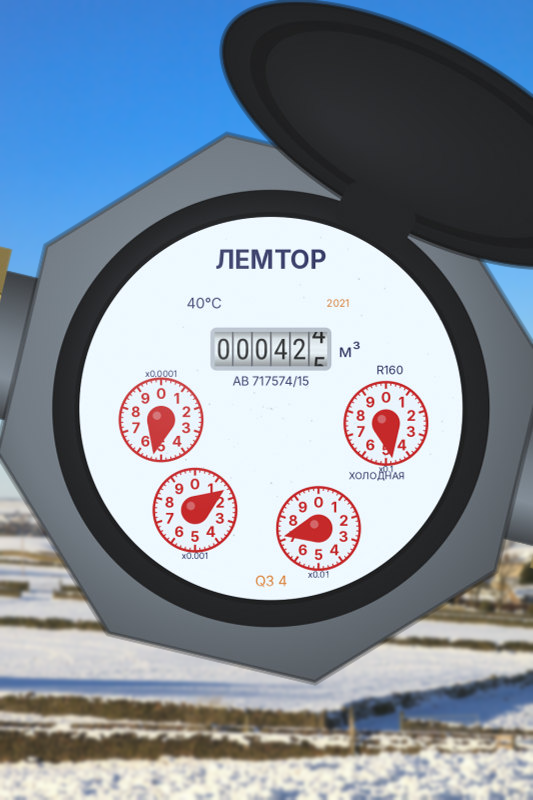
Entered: 424.4715 m³
